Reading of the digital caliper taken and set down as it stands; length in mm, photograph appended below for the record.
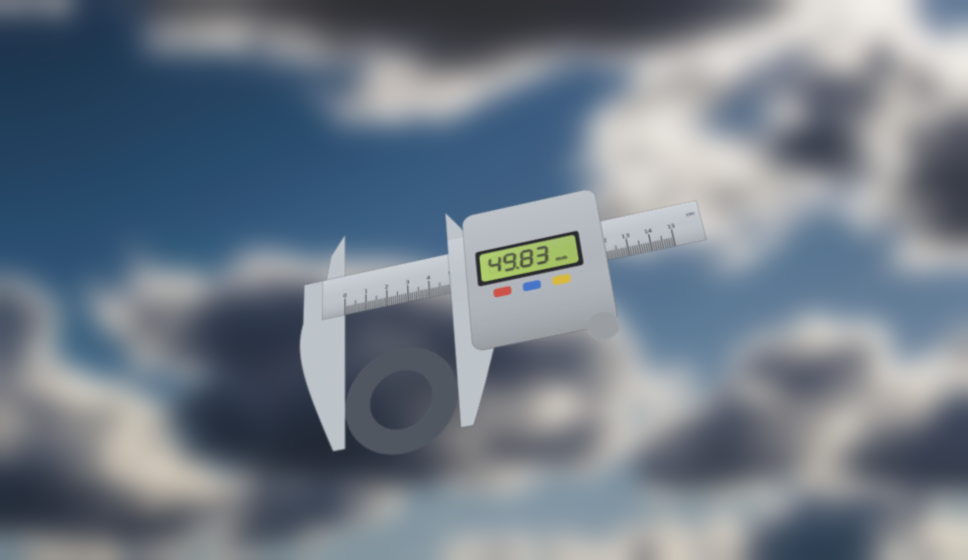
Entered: 49.83 mm
